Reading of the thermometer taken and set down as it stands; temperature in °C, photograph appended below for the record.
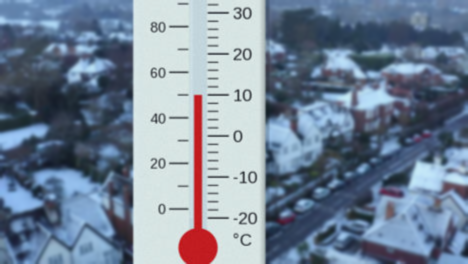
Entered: 10 °C
